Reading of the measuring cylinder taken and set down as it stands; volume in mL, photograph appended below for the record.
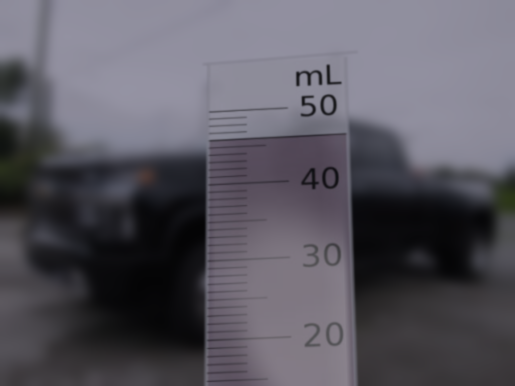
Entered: 46 mL
